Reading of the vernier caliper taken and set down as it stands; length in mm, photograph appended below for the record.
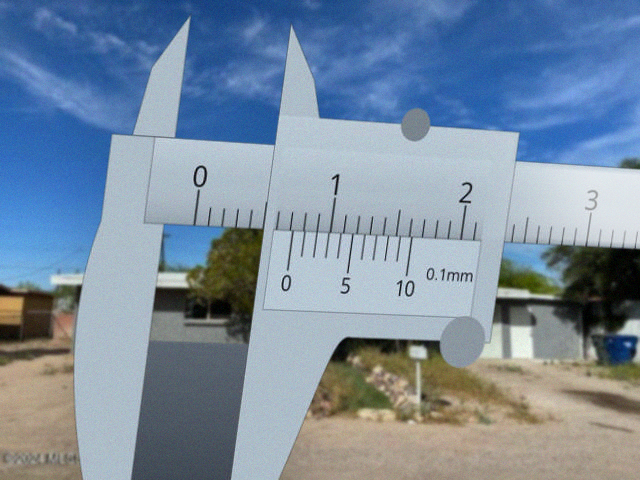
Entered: 7.2 mm
